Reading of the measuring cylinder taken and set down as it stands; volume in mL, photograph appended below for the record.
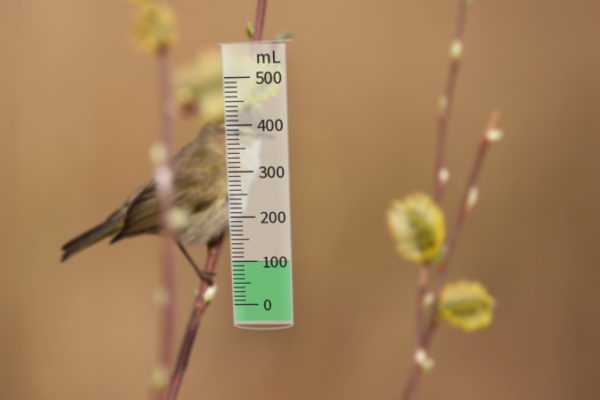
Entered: 100 mL
